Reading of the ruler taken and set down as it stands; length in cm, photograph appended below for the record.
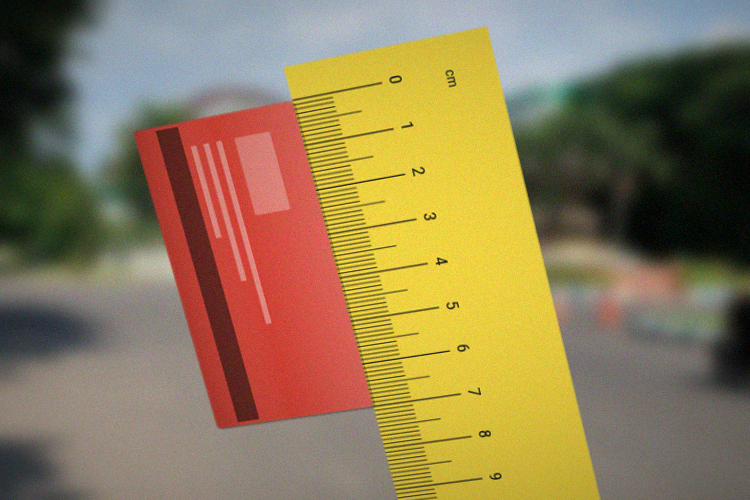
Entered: 7 cm
